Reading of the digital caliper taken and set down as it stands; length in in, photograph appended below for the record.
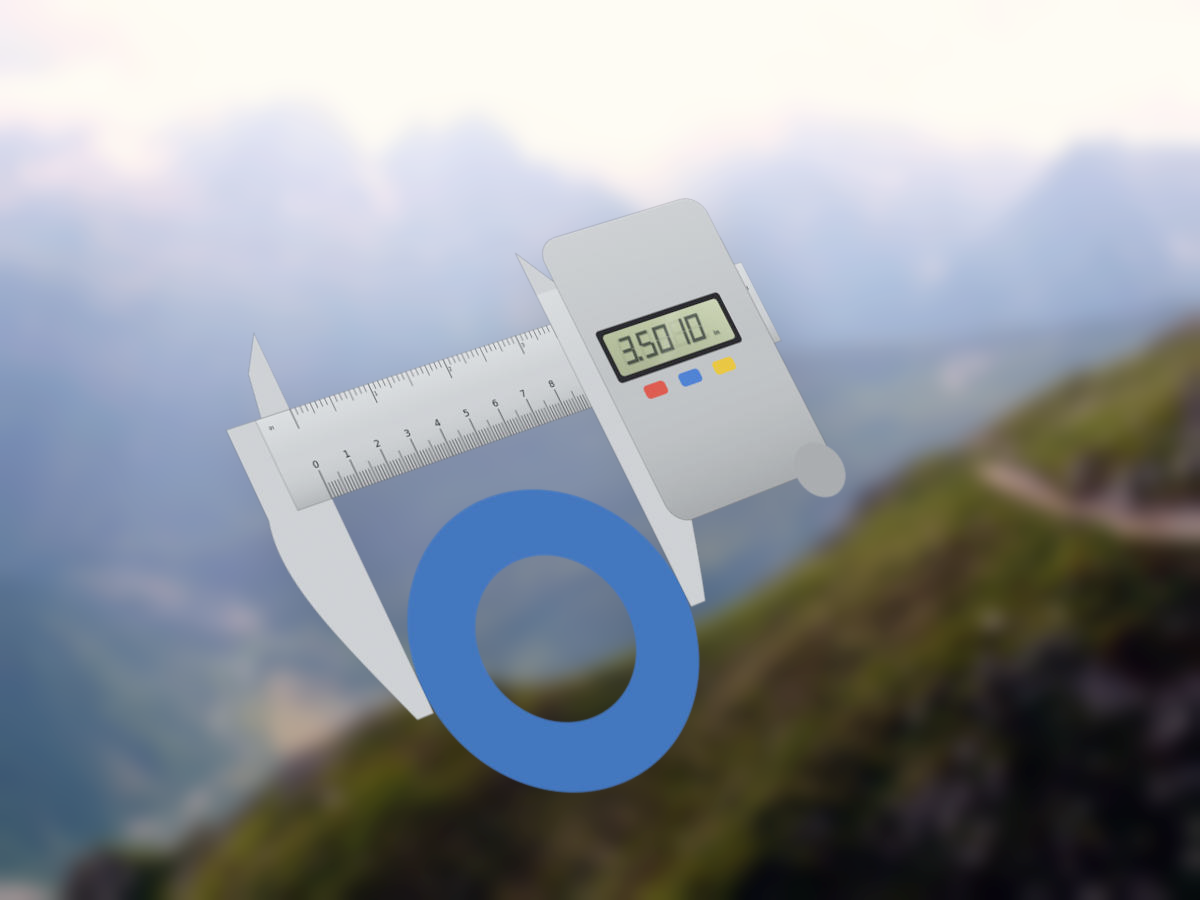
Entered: 3.5010 in
